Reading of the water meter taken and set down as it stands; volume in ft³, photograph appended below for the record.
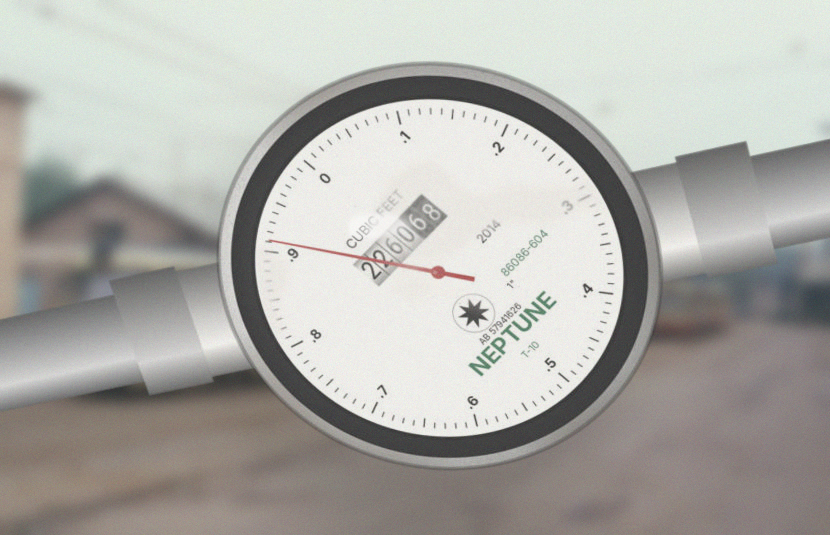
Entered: 226067.91 ft³
